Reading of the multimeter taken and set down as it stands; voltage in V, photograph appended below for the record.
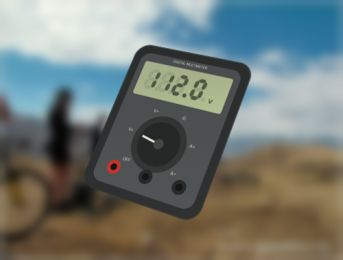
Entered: 112.0 V
